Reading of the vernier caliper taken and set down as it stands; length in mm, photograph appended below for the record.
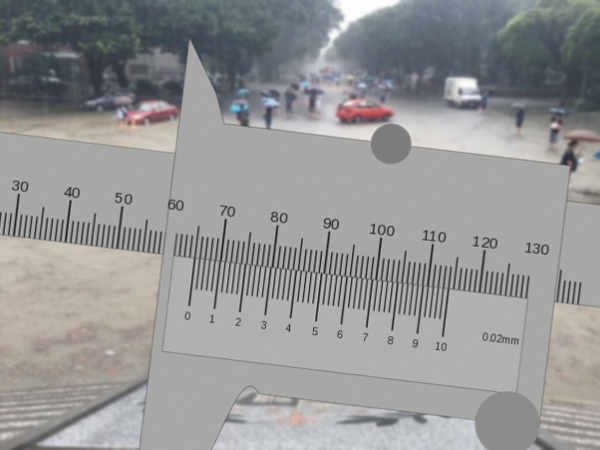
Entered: 65.0 mm
